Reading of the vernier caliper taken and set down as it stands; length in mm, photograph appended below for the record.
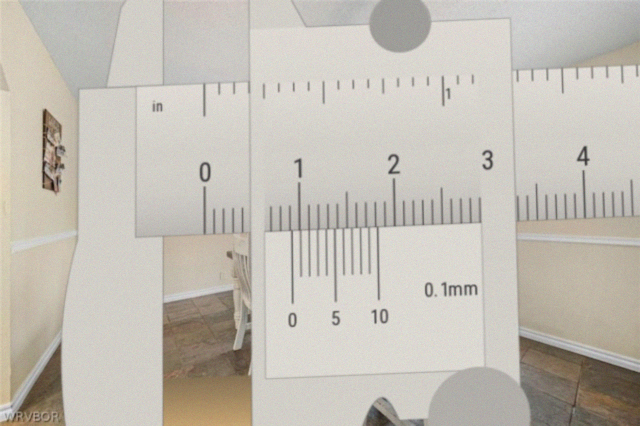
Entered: 9.2 mm
